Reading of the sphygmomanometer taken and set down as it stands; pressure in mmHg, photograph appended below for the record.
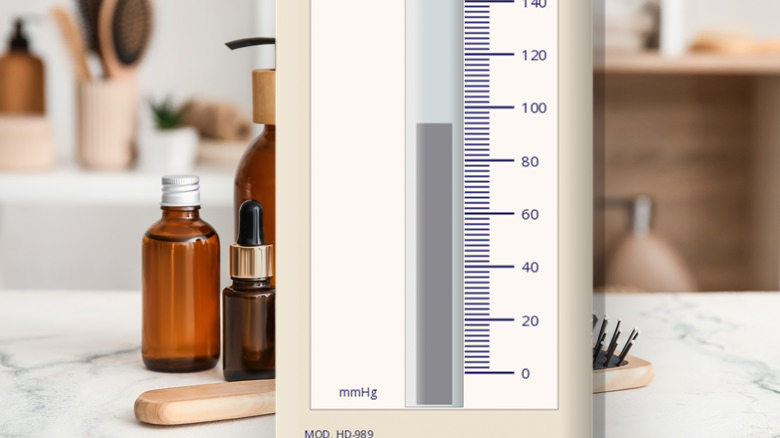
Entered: 94 mmHg
